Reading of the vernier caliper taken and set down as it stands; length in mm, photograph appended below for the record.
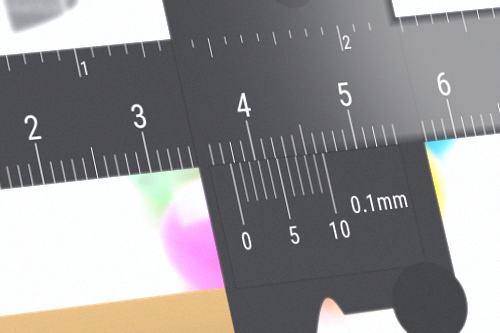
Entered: 37.6 mm
